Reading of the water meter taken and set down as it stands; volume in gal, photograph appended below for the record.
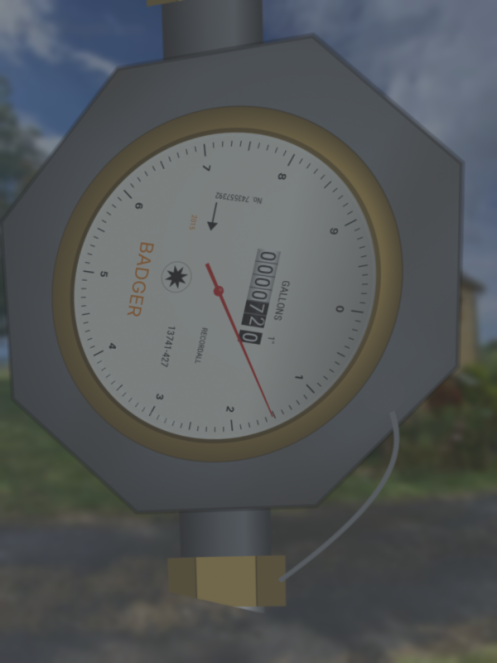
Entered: 721.5 gal
